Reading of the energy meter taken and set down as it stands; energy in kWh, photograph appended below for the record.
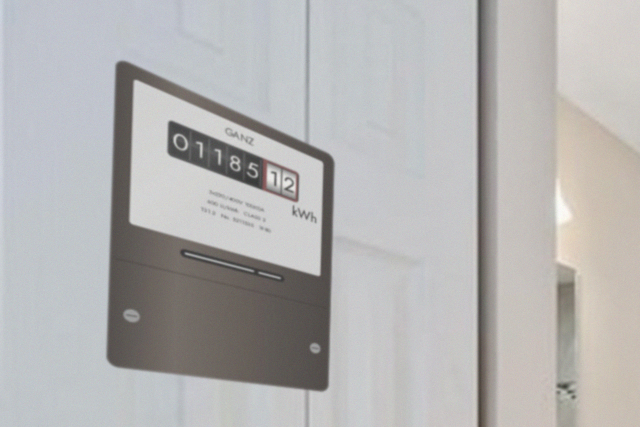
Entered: 1185.12 kWh
